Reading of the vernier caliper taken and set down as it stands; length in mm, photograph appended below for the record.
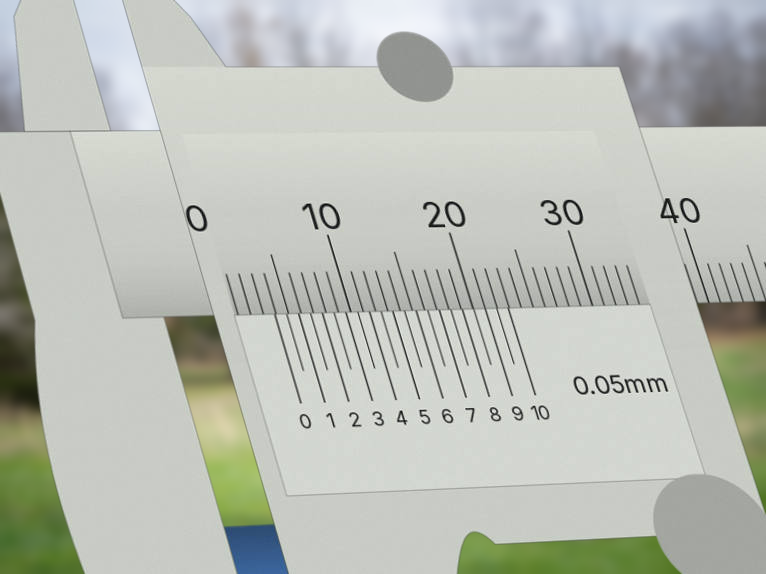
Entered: 3.9 mm
